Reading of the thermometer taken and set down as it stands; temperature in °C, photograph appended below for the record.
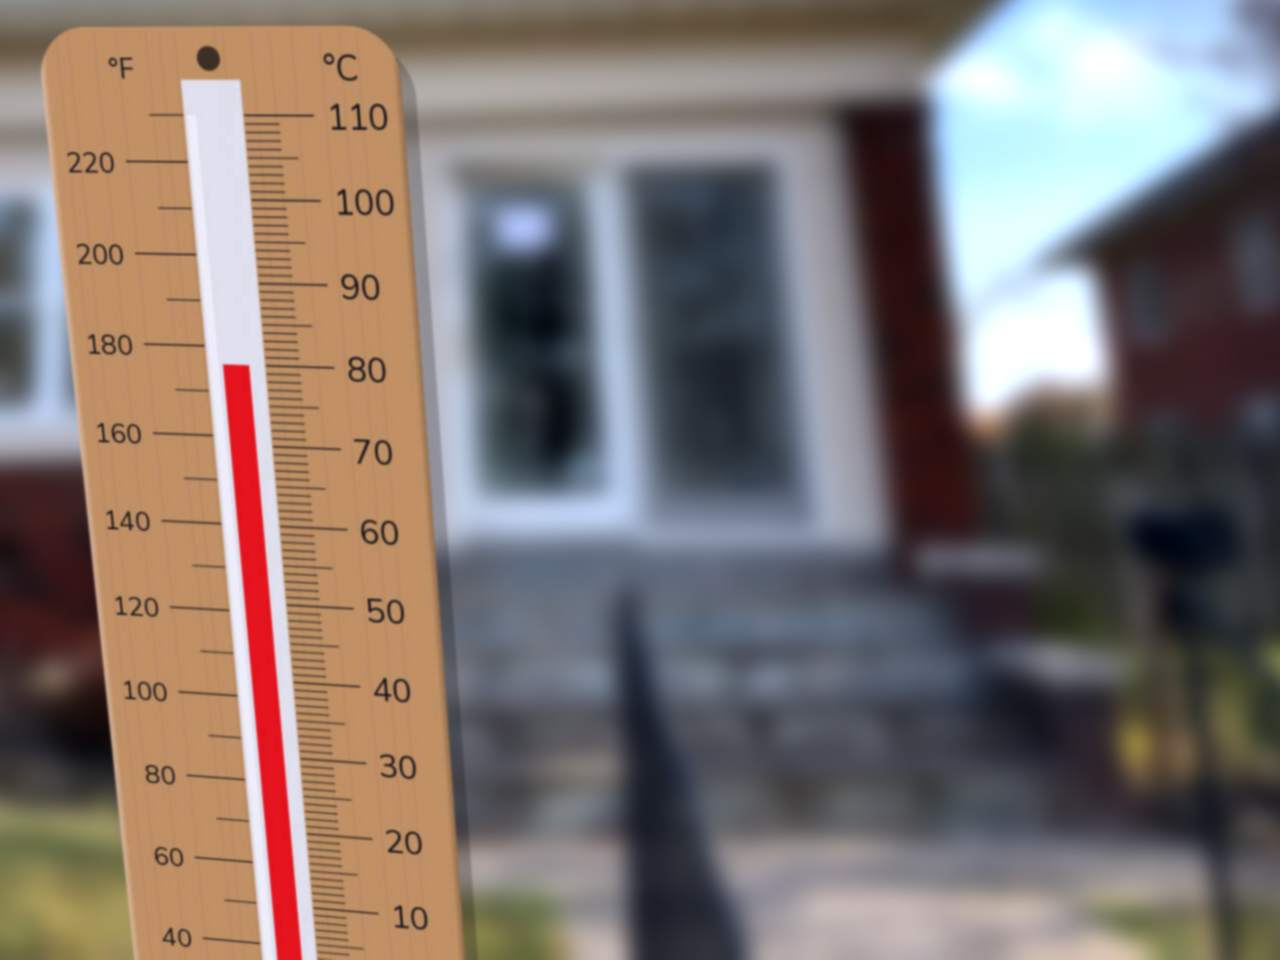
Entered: 80 °C
